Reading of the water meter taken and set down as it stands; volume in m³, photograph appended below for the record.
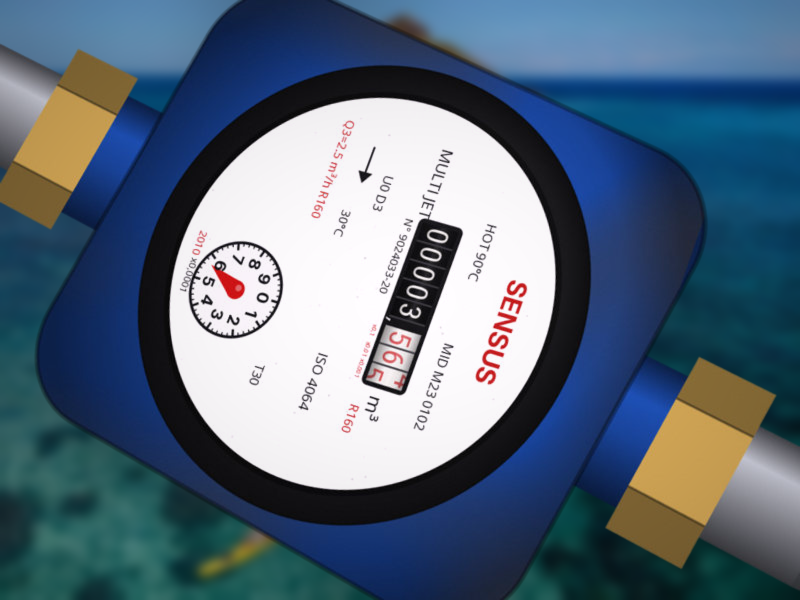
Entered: 3.5645 m³
